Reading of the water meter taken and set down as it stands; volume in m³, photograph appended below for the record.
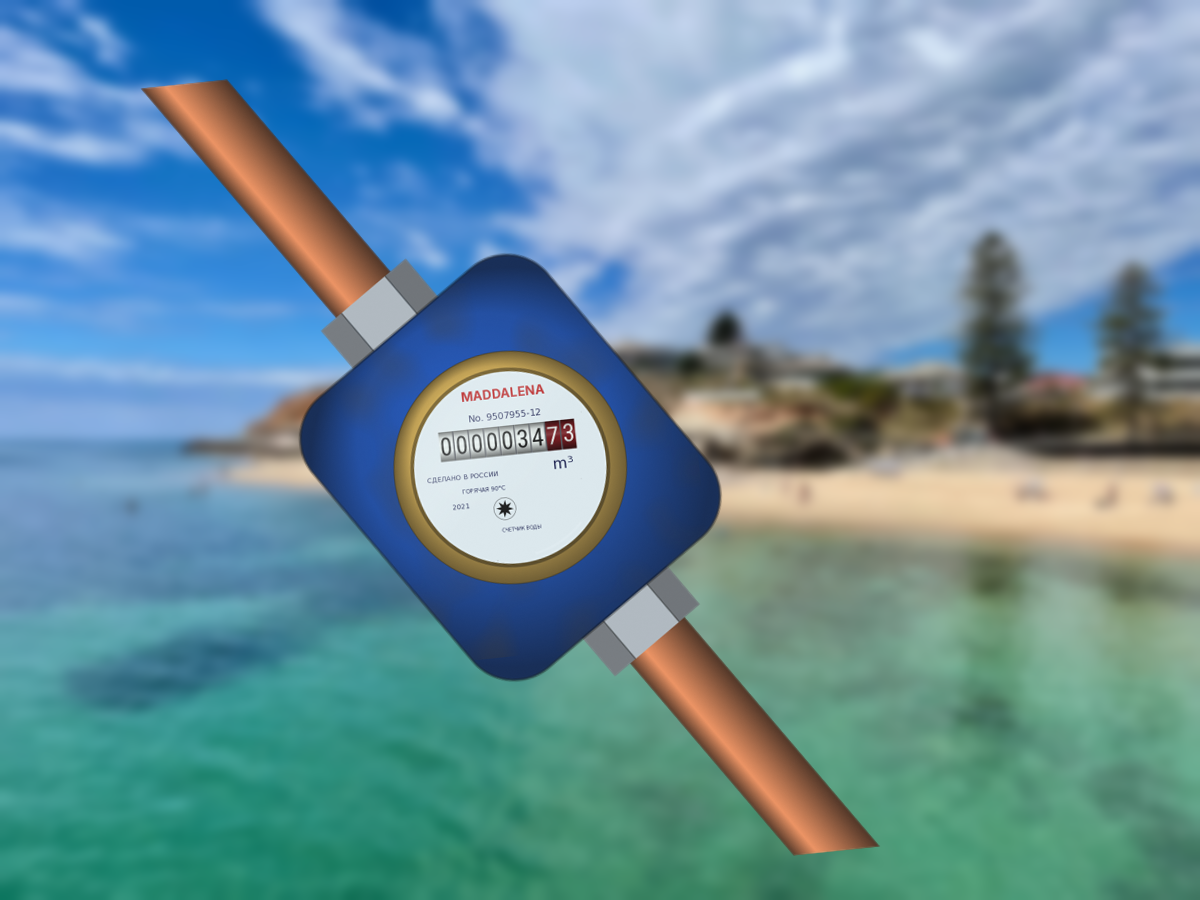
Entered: 34.73 m³
